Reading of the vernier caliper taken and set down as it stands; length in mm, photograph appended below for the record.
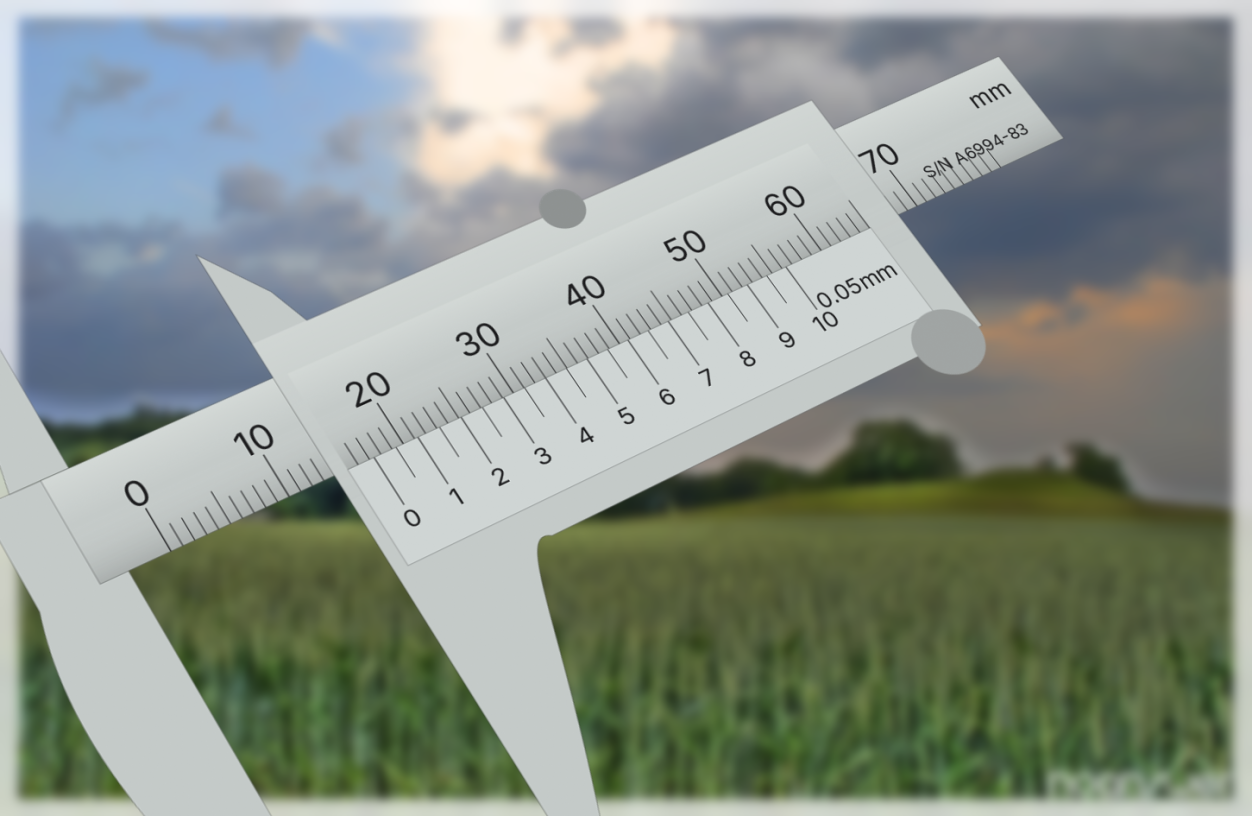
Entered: 17.4 mm
